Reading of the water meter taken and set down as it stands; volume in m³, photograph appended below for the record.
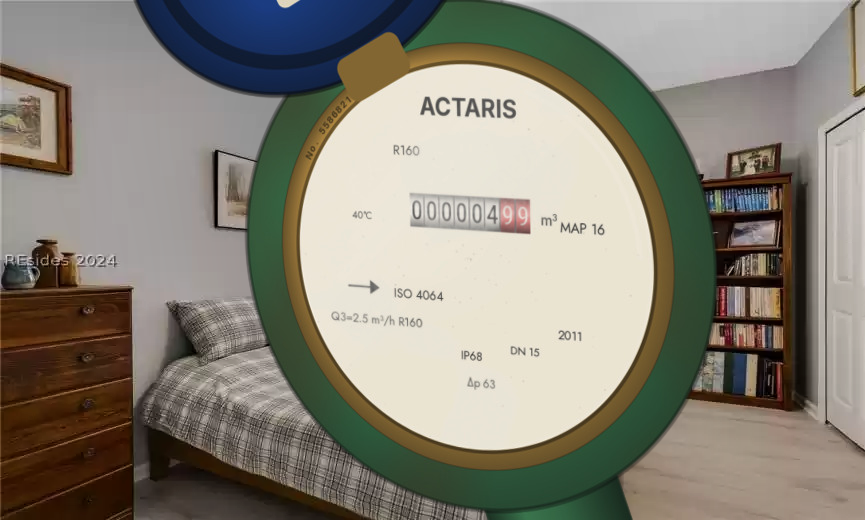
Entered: 4.99 m³
